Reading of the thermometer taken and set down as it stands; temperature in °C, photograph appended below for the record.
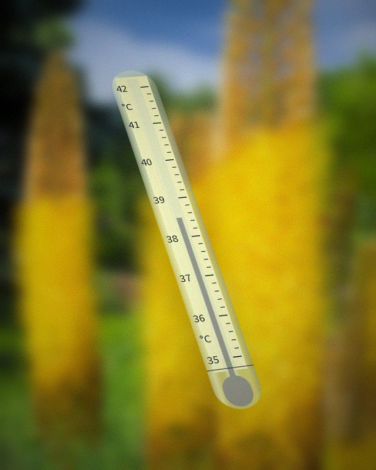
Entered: 38.5 °C
